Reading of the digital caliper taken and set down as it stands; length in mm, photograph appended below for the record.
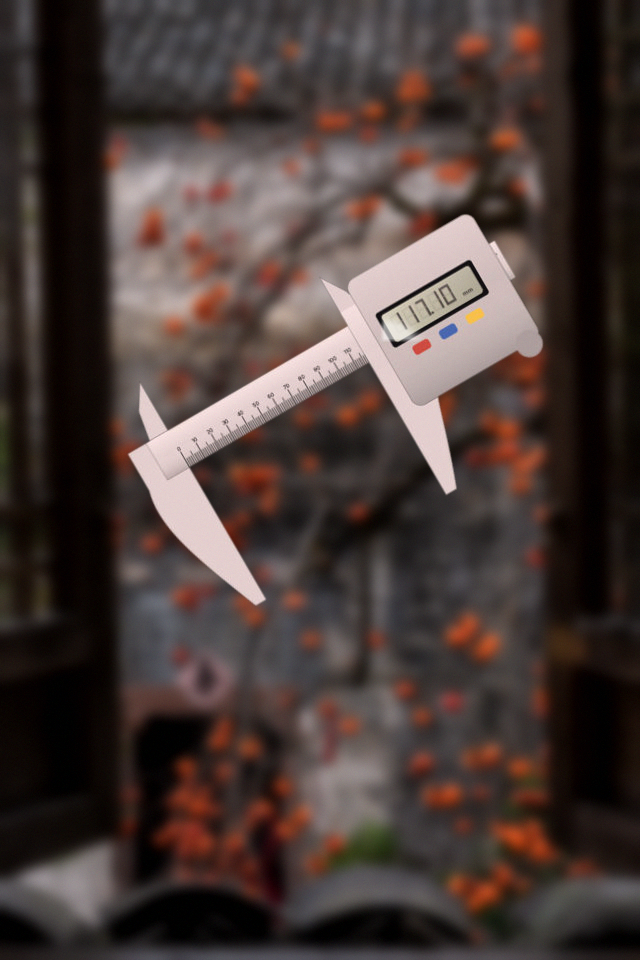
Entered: 117.10 mm
